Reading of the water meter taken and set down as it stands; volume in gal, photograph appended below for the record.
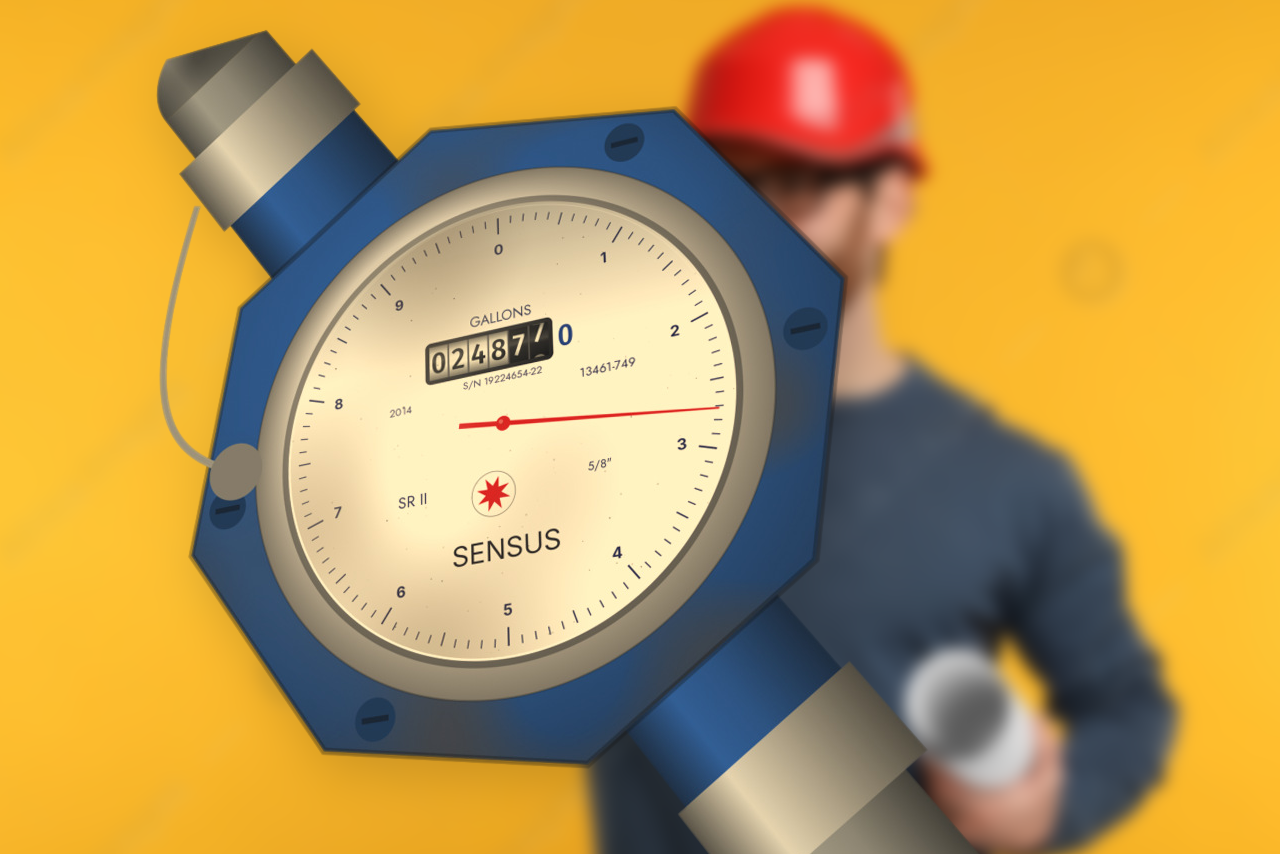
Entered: 248772.7 gal
